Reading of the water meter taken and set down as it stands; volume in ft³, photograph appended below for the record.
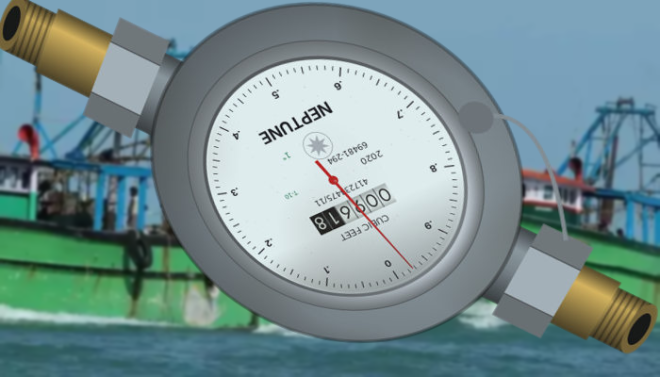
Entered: 9617.97 ft³
